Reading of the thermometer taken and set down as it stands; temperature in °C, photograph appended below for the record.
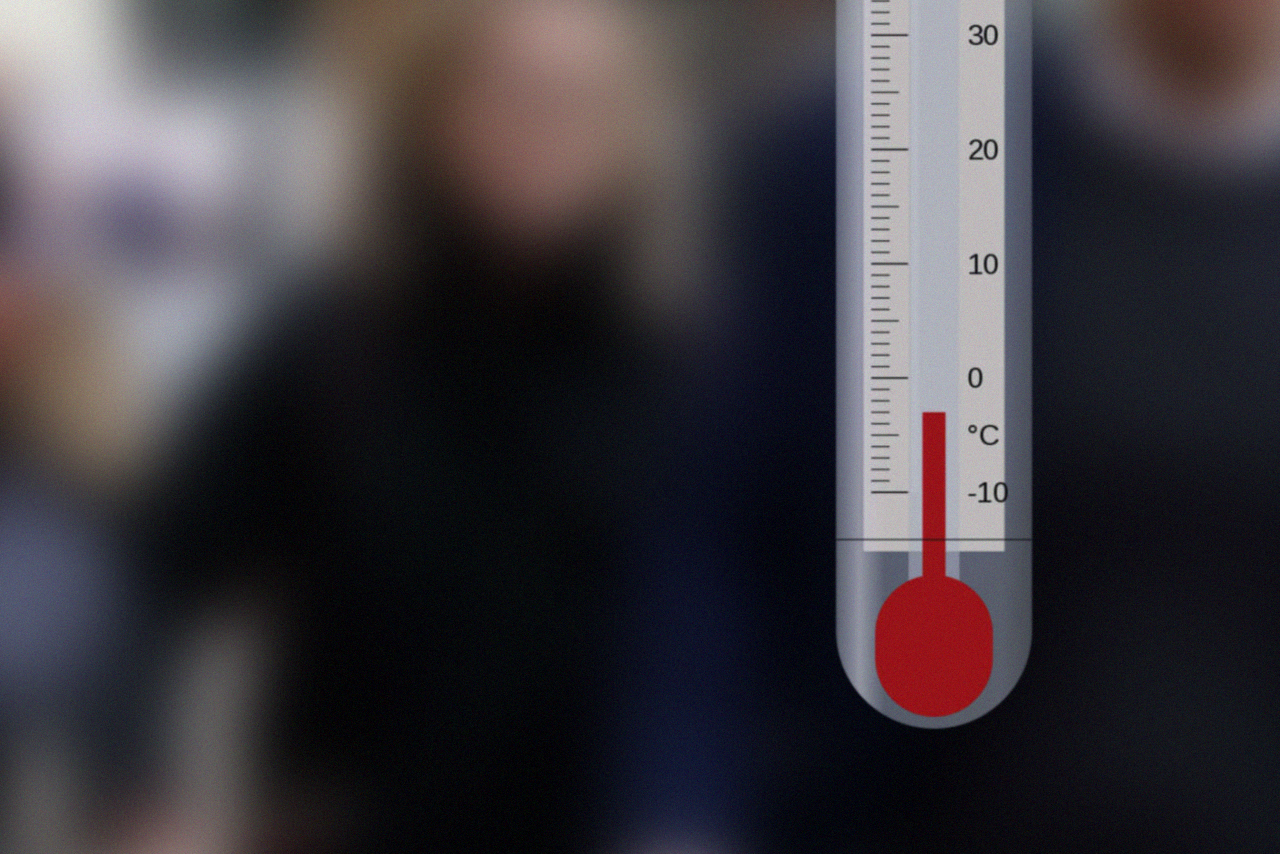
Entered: -3 °C
